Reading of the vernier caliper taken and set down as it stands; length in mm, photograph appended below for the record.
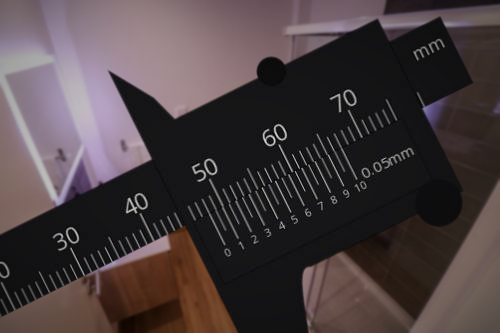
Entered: 48.0 mm
